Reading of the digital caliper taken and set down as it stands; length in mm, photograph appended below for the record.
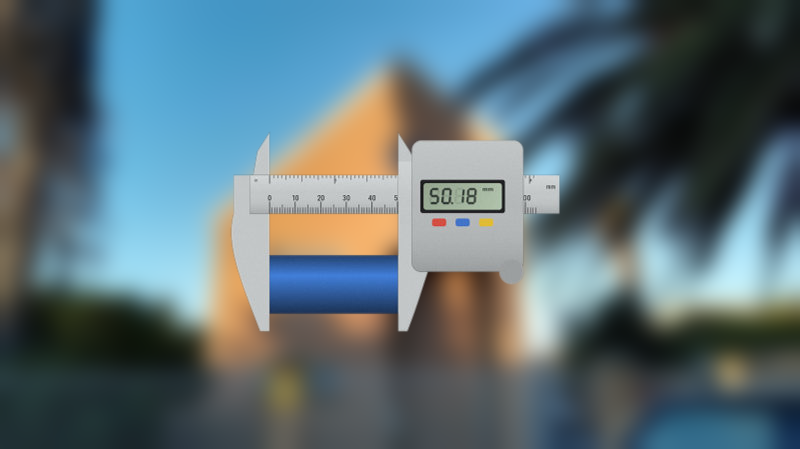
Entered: 50.18 mm
